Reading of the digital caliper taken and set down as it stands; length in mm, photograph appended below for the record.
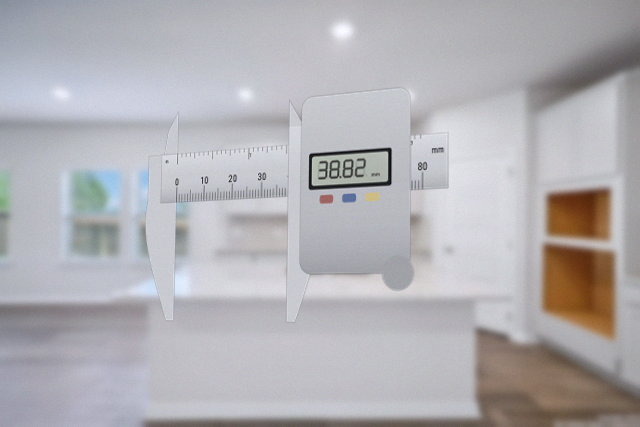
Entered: 38.82 mm
